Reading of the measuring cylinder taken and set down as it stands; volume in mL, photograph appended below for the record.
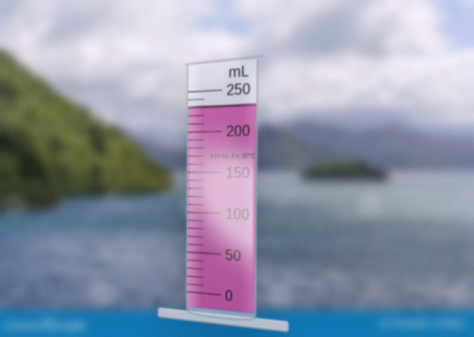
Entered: 230 mL
